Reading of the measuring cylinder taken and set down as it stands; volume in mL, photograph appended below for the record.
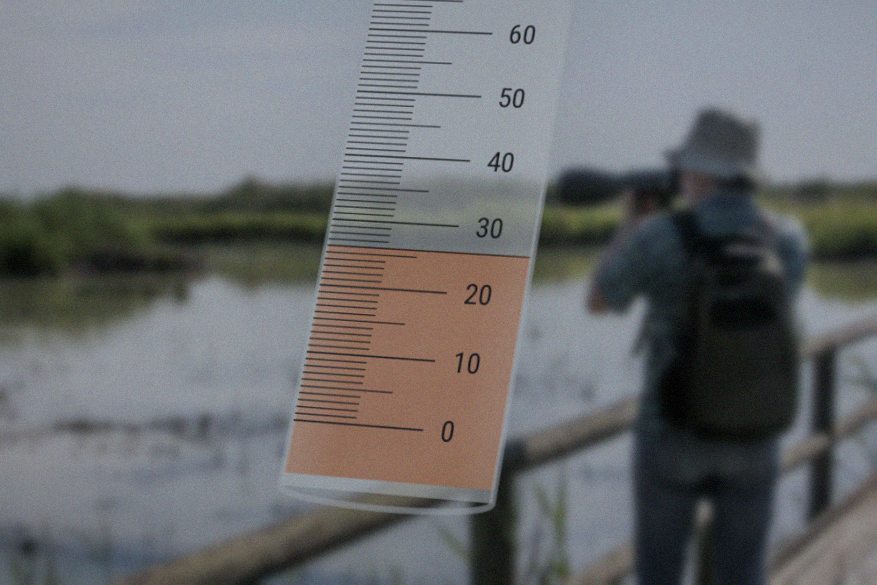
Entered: 26 mL
